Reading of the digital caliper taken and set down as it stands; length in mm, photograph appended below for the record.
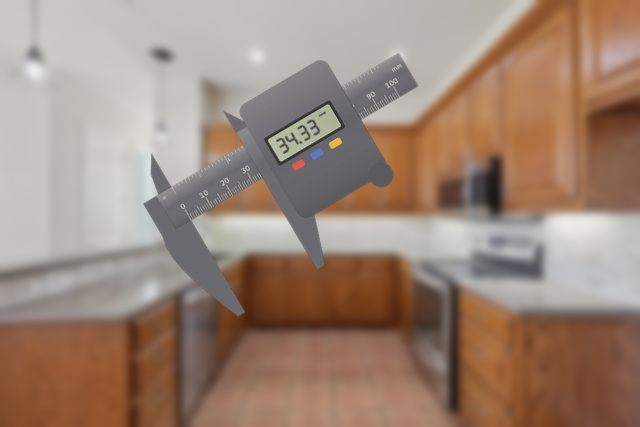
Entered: 34.33 mm
